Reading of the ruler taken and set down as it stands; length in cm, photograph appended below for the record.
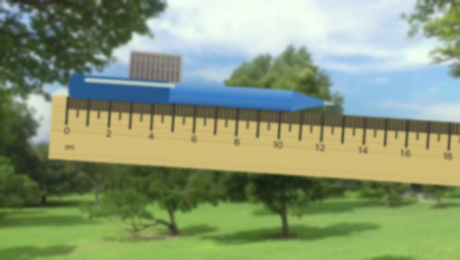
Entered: 12.5 cm
